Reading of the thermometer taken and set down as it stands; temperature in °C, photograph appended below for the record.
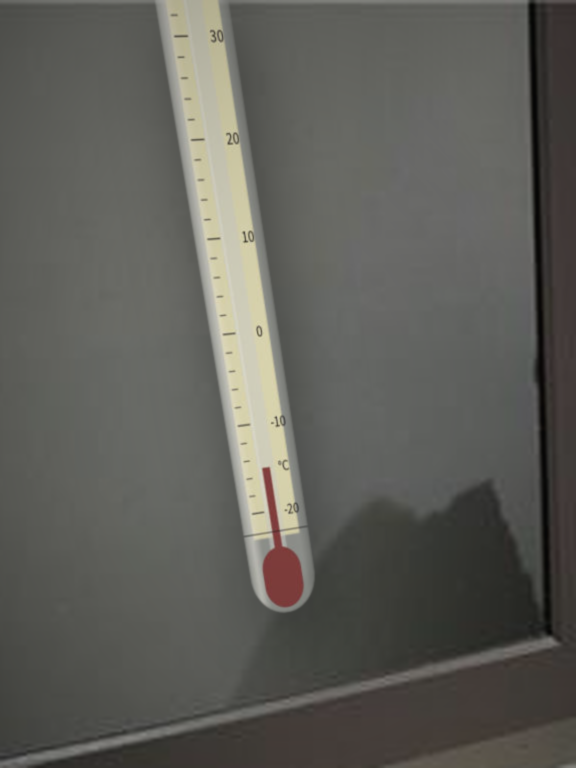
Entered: -15 °C
